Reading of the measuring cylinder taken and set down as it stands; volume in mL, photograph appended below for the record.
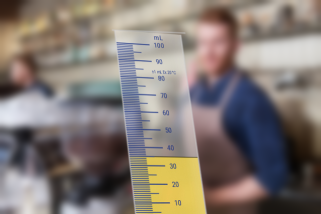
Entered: 35 mL
